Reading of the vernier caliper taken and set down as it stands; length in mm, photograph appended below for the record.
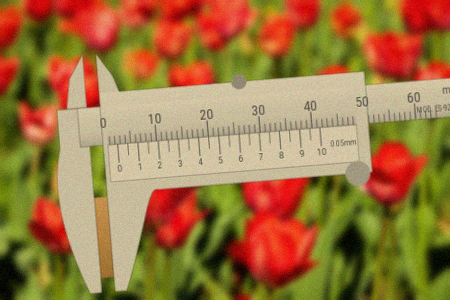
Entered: 2.5 mm
